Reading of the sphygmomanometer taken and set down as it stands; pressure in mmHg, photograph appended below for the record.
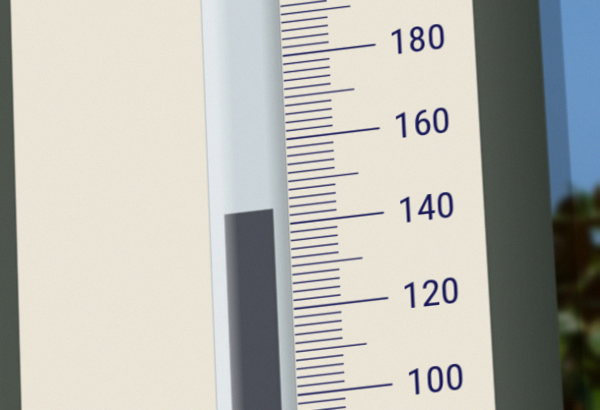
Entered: 144 mmHg
